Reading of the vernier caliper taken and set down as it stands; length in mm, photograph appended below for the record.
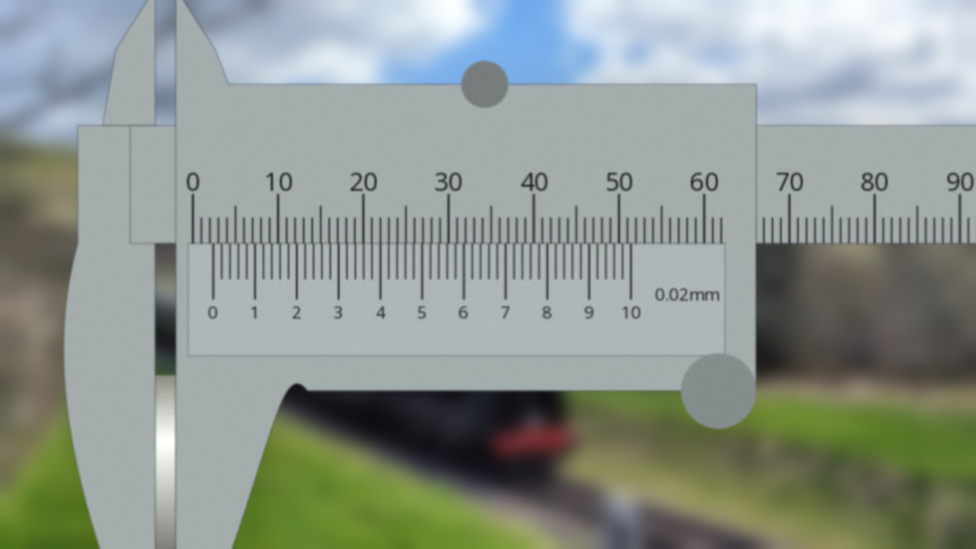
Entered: 2.4 mm
